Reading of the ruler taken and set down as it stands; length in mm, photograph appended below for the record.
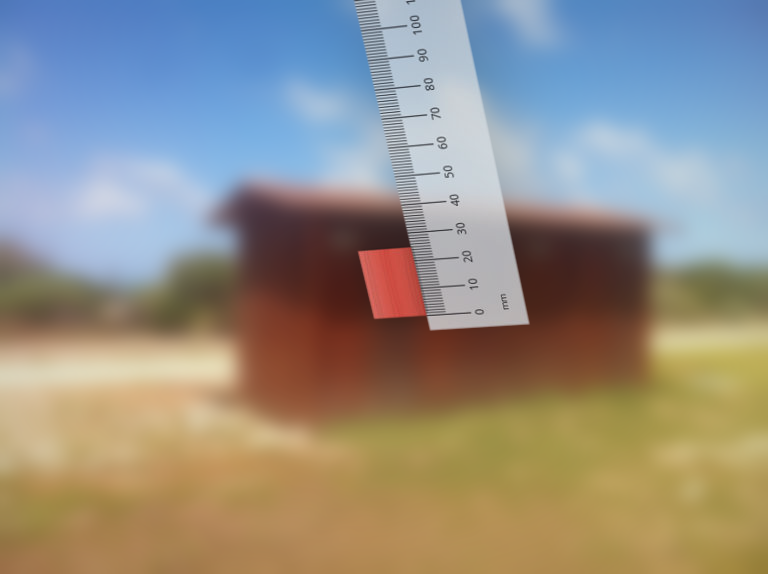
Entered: 25 mm
